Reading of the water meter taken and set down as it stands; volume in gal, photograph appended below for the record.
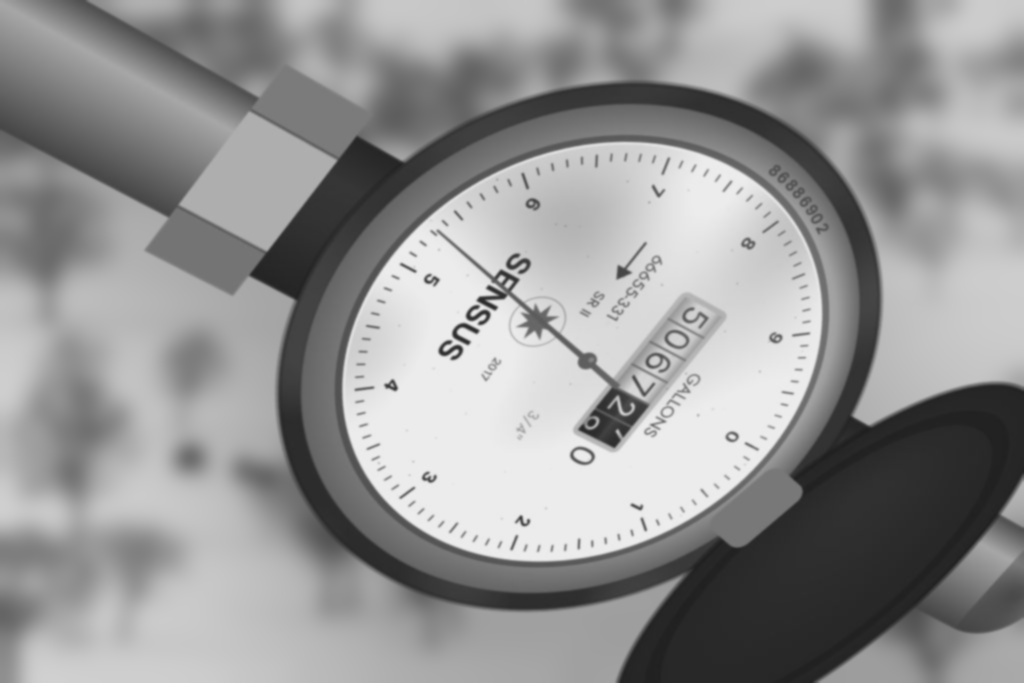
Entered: 5067275.3 gal
